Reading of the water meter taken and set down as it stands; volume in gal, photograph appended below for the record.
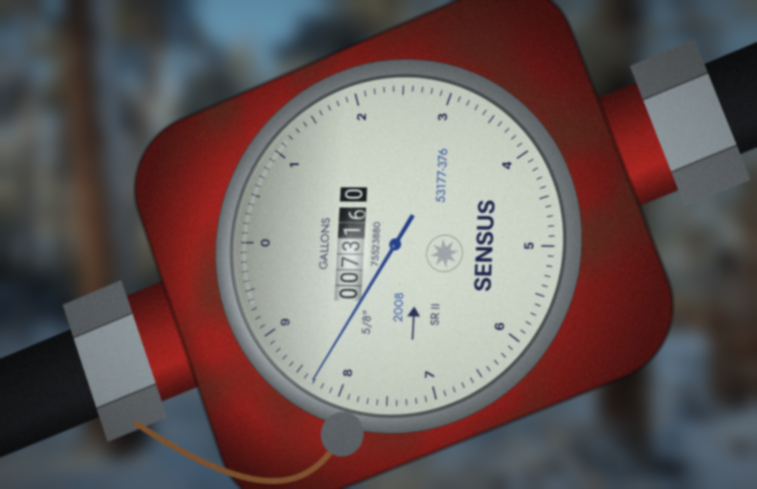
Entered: 73158.3 gal
